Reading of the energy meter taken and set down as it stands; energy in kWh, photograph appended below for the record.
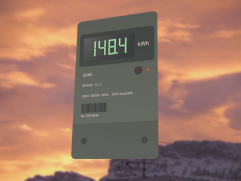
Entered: 148.4 kWh
